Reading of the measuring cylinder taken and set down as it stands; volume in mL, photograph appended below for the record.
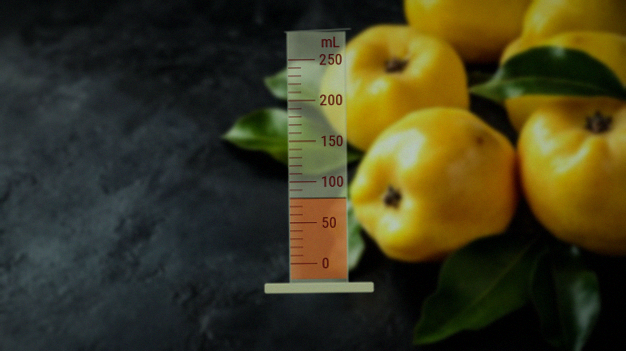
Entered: 80 mL
